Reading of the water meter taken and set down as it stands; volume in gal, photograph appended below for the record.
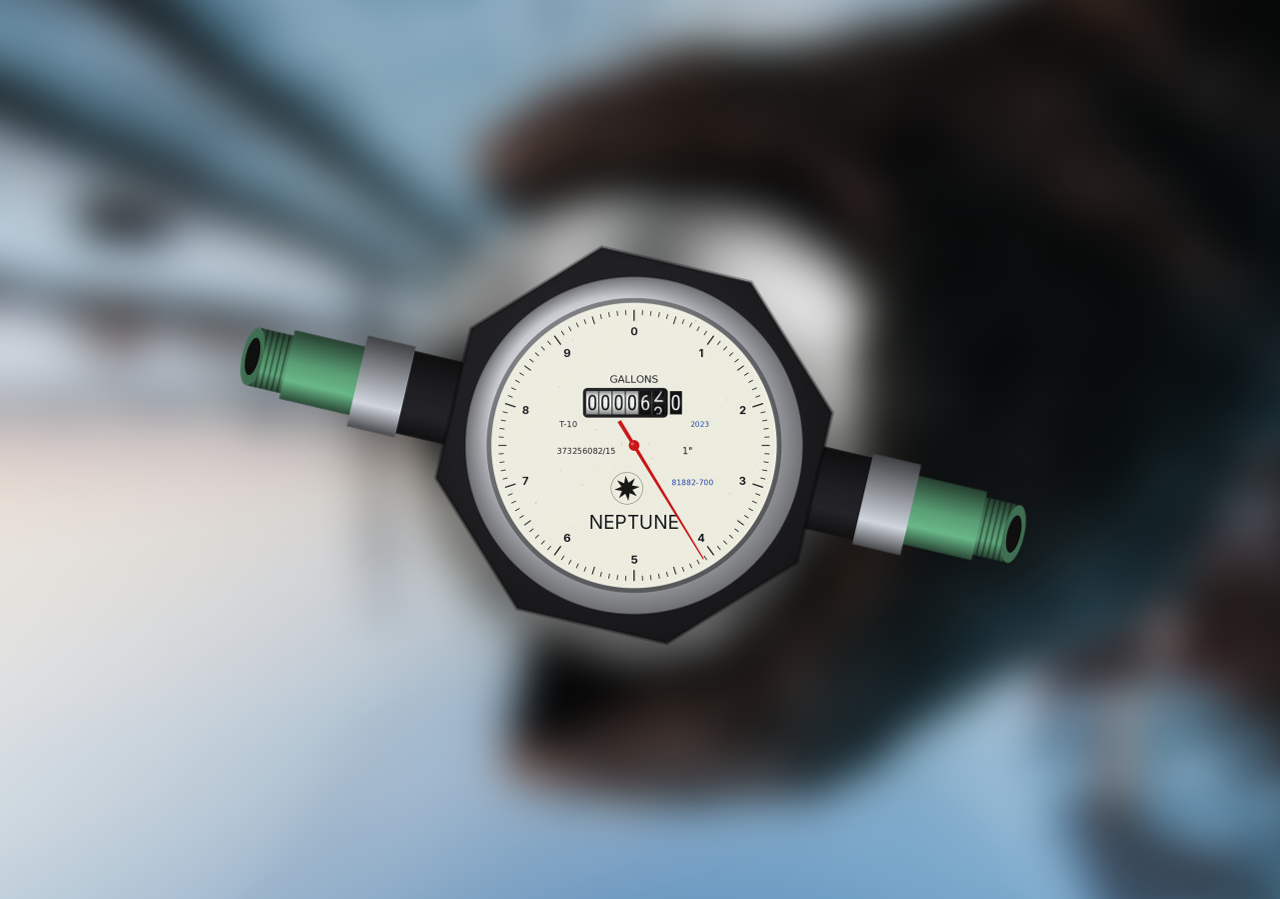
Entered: 624.1 gal
